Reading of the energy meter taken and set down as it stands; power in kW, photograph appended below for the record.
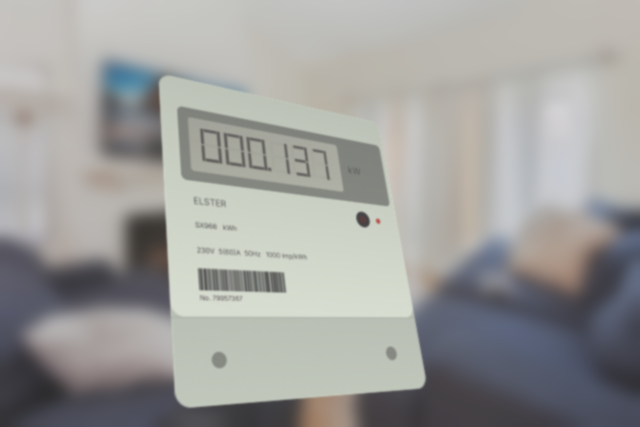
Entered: 0.137 kW
